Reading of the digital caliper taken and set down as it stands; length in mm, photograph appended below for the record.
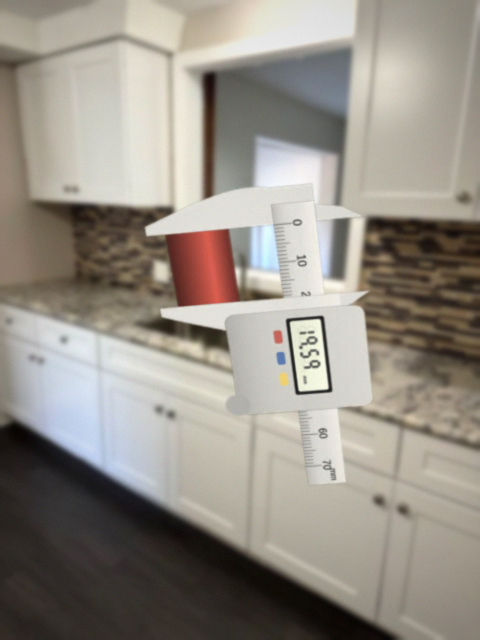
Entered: 19.59 mm
